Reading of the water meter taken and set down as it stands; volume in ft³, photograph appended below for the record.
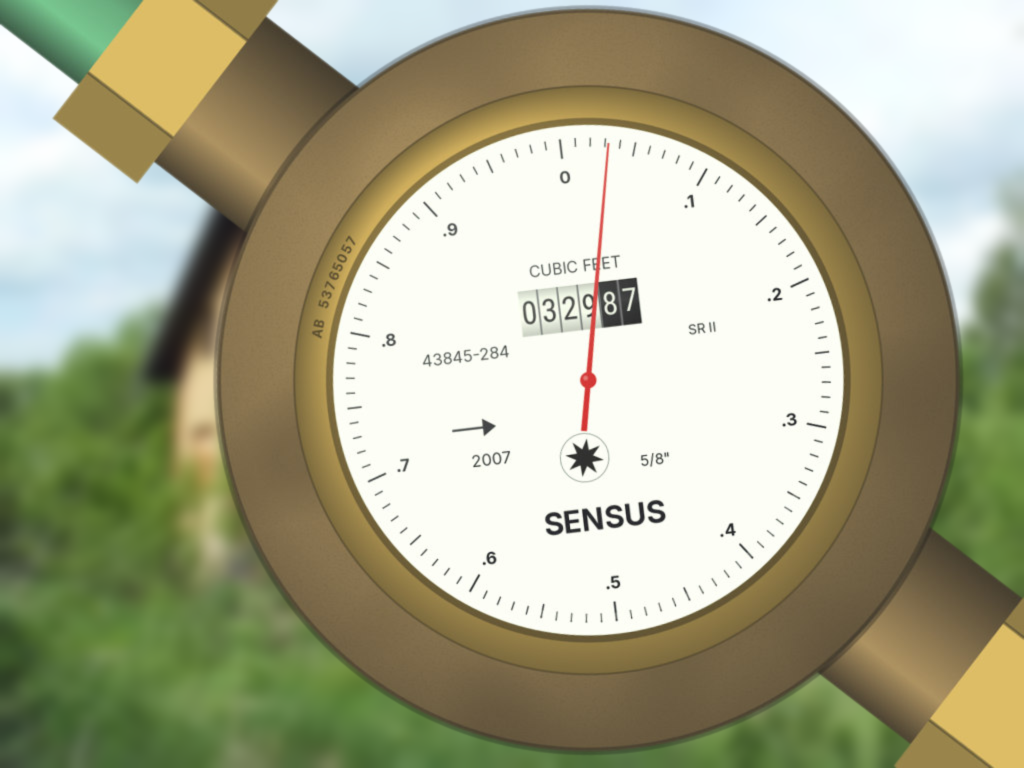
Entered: 32987.03 ft³
